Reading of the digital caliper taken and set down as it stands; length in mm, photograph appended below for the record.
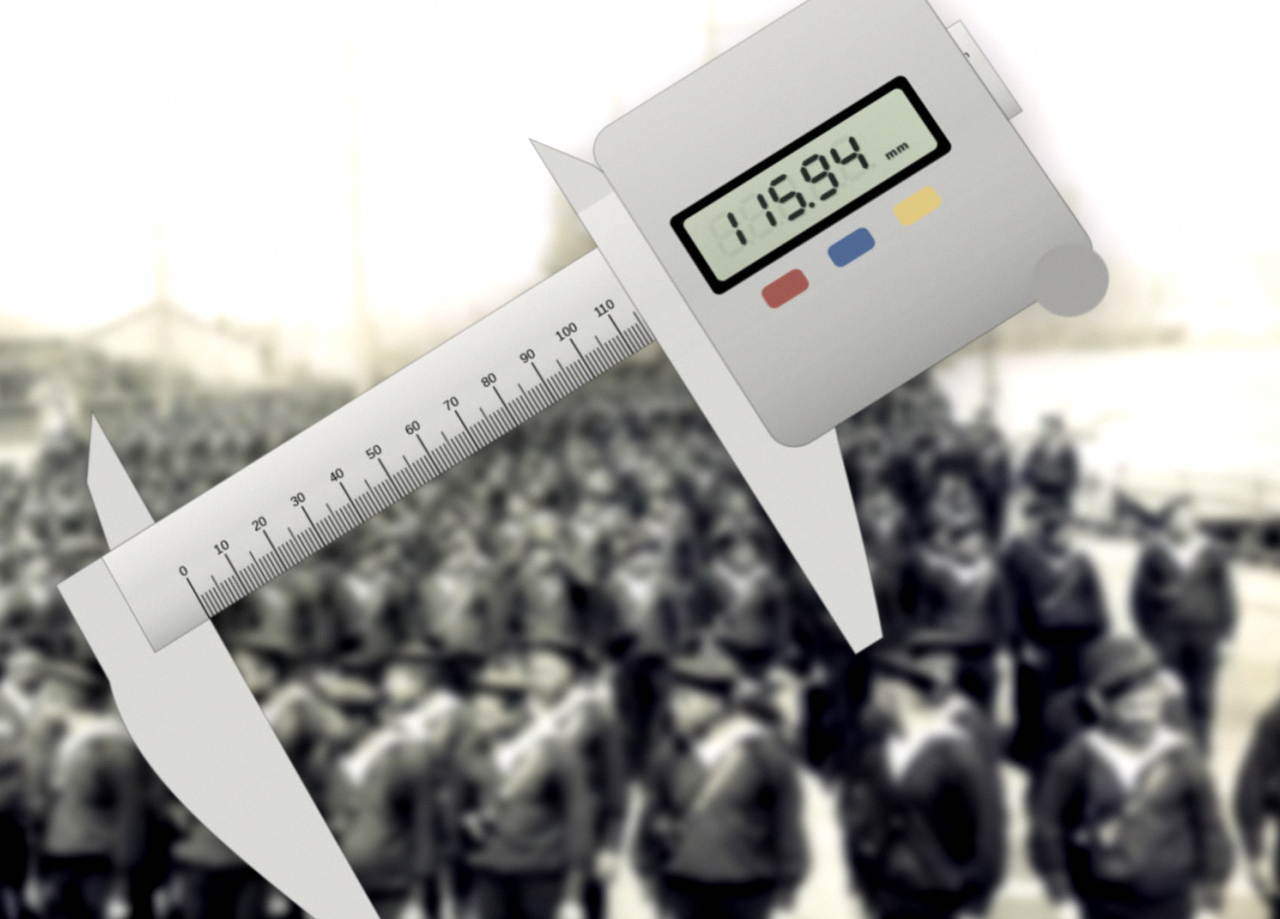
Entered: 115.94 mm
